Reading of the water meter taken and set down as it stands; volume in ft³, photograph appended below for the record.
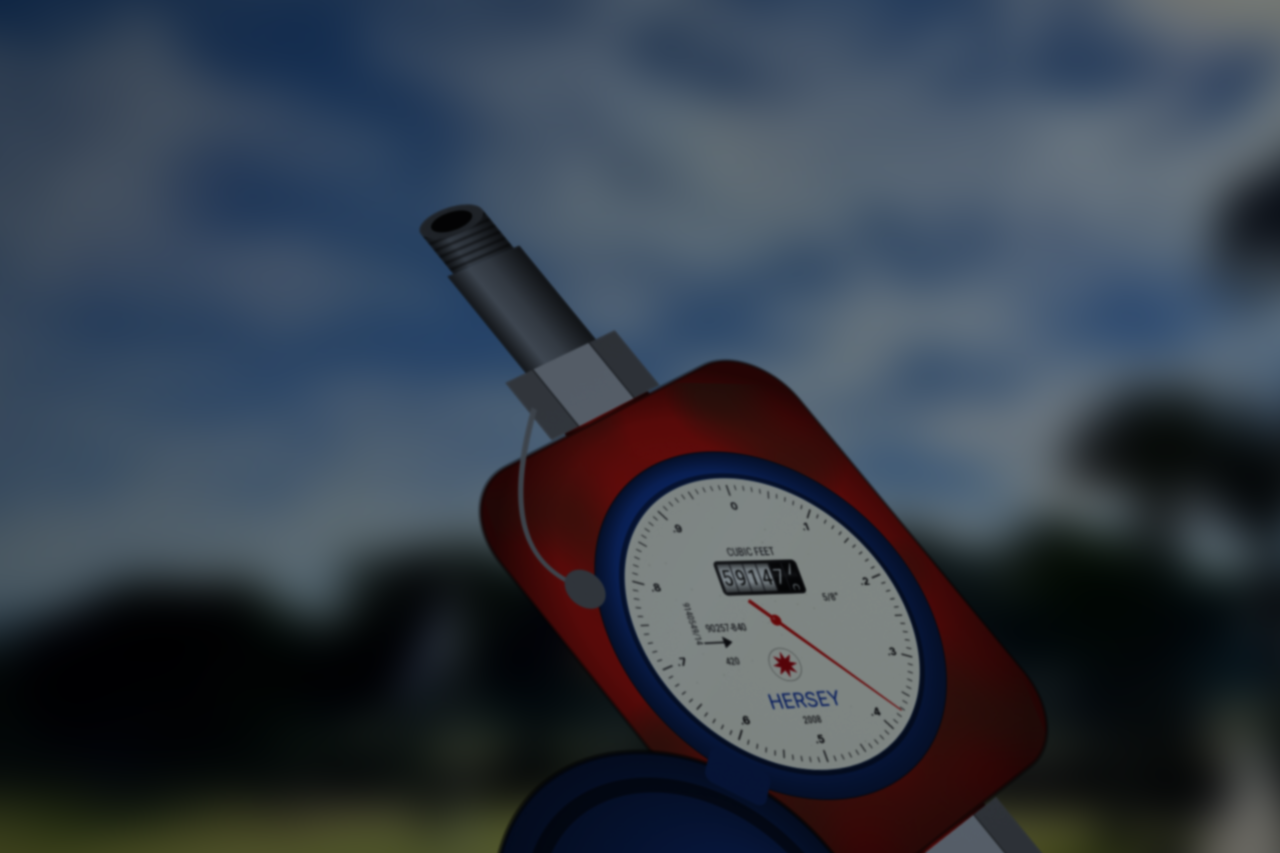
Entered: 591477.37 ft³
